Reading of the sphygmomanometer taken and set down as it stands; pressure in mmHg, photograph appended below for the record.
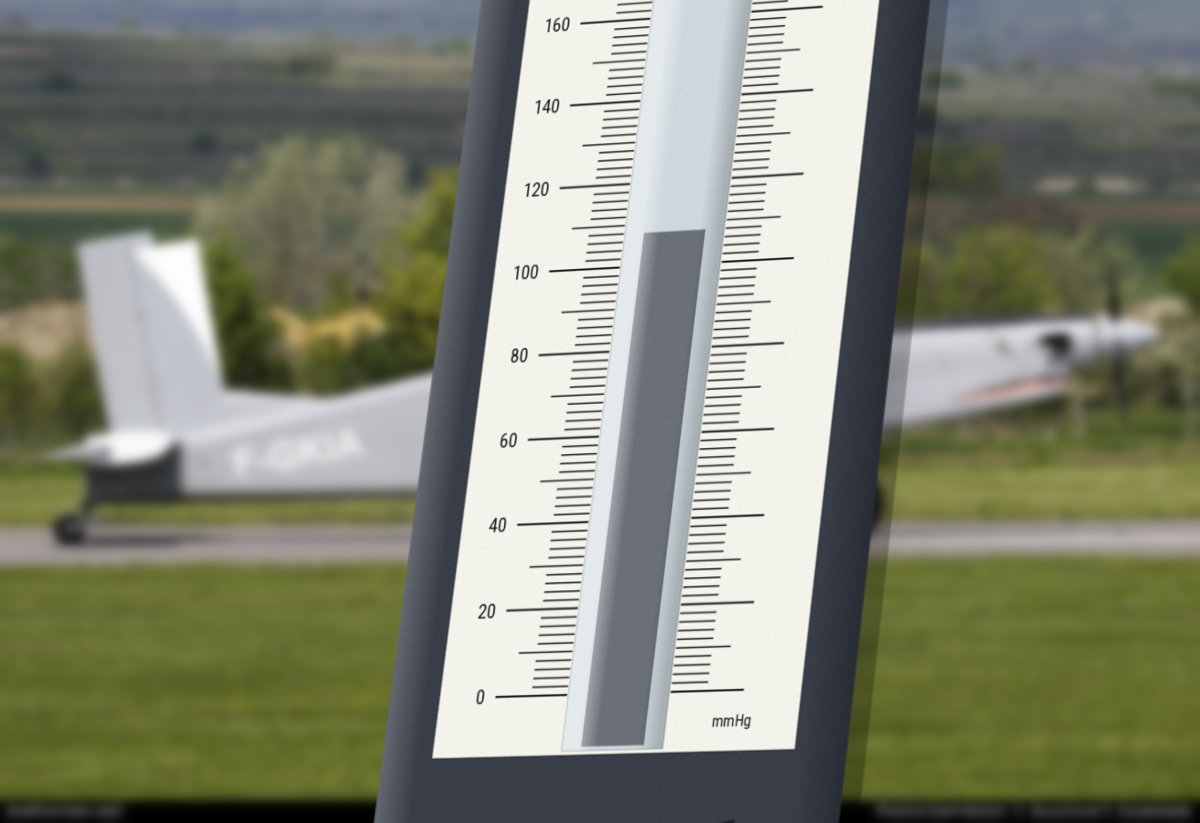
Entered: 108 mmHg
